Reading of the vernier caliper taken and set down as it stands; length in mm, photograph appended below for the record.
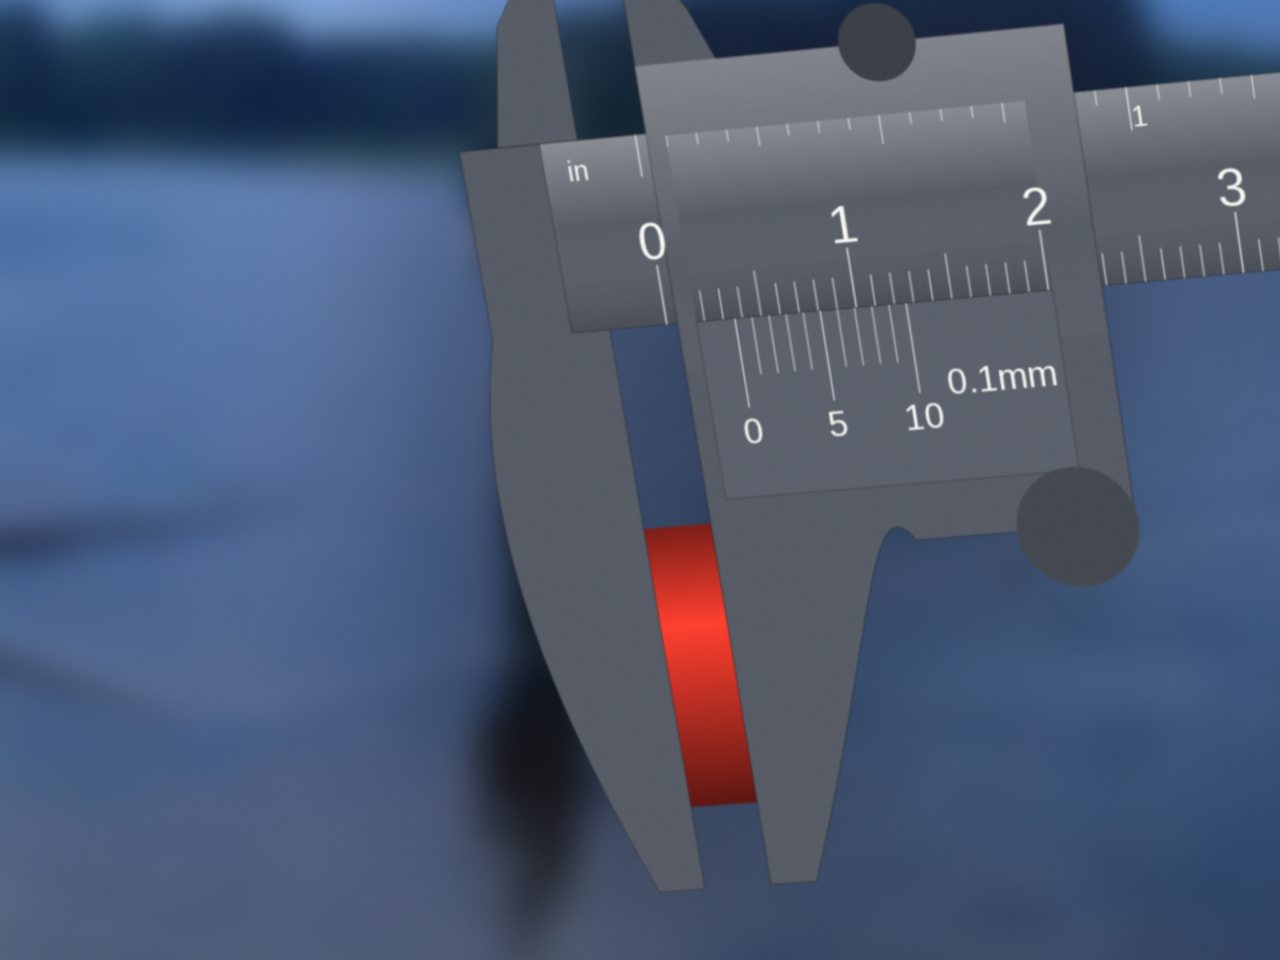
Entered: 3.6 mm
